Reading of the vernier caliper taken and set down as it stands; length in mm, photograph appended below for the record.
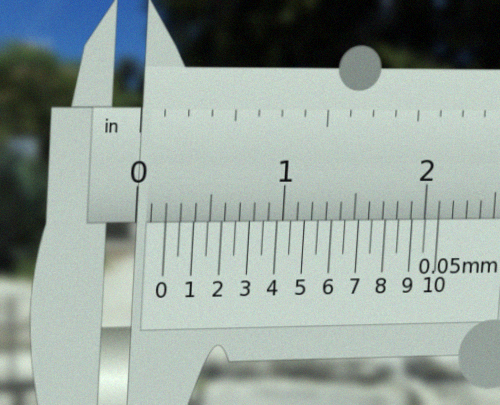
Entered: 2.0 mm
